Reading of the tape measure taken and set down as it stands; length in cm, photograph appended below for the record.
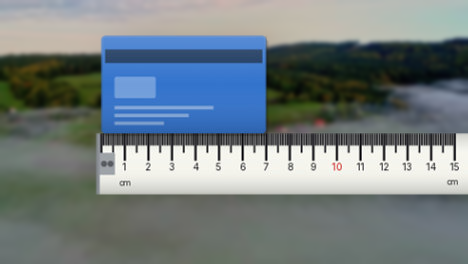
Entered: 7 cm
